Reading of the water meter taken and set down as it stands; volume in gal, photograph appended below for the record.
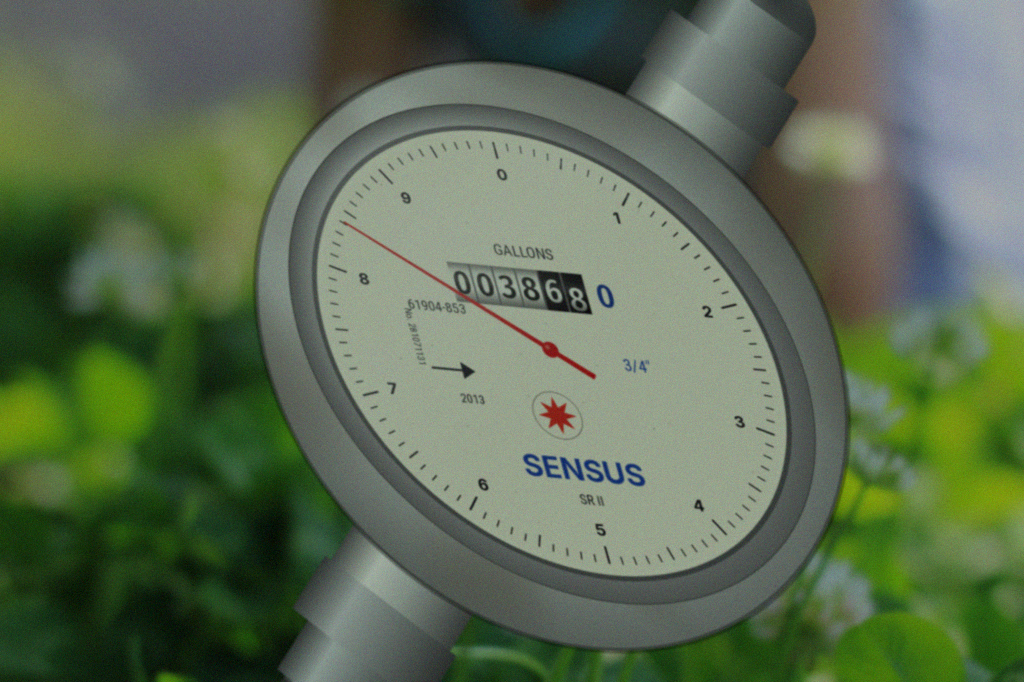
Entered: 38678.4 gal
